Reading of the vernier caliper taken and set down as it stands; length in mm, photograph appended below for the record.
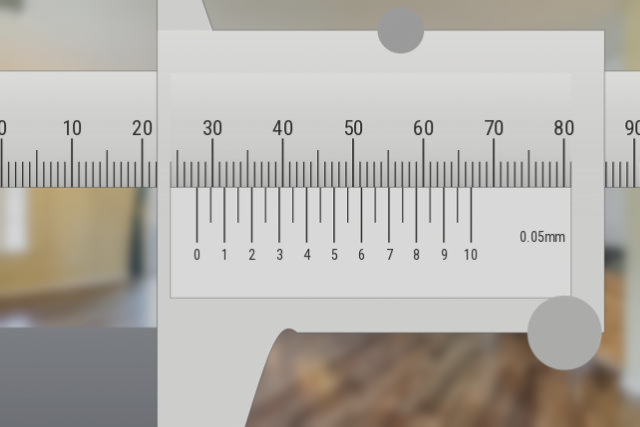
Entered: 27.8 mm
